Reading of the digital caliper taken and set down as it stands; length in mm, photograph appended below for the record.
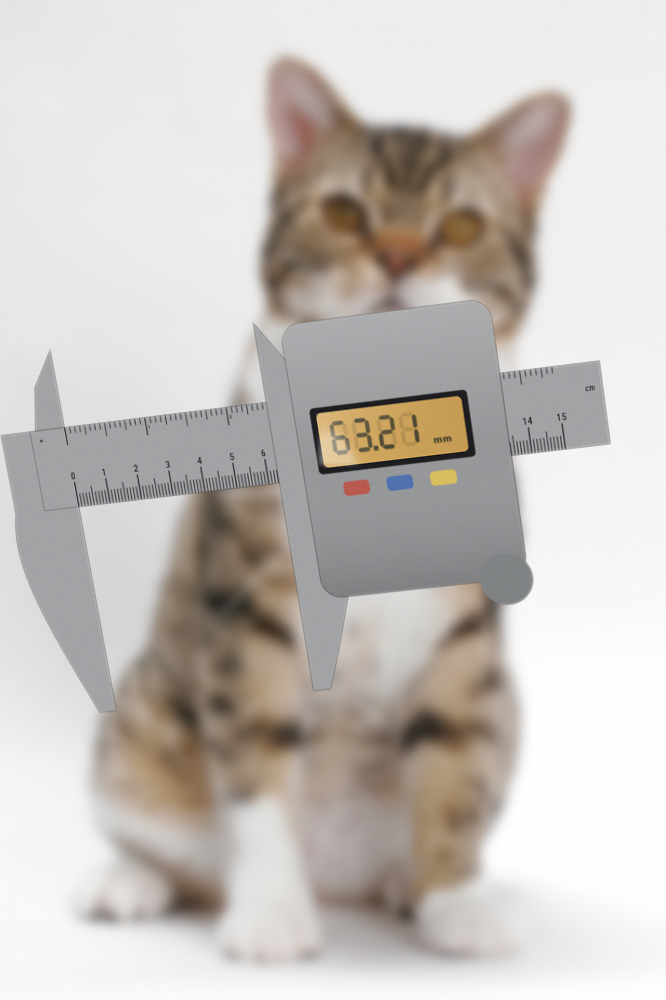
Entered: 63.21 mm
